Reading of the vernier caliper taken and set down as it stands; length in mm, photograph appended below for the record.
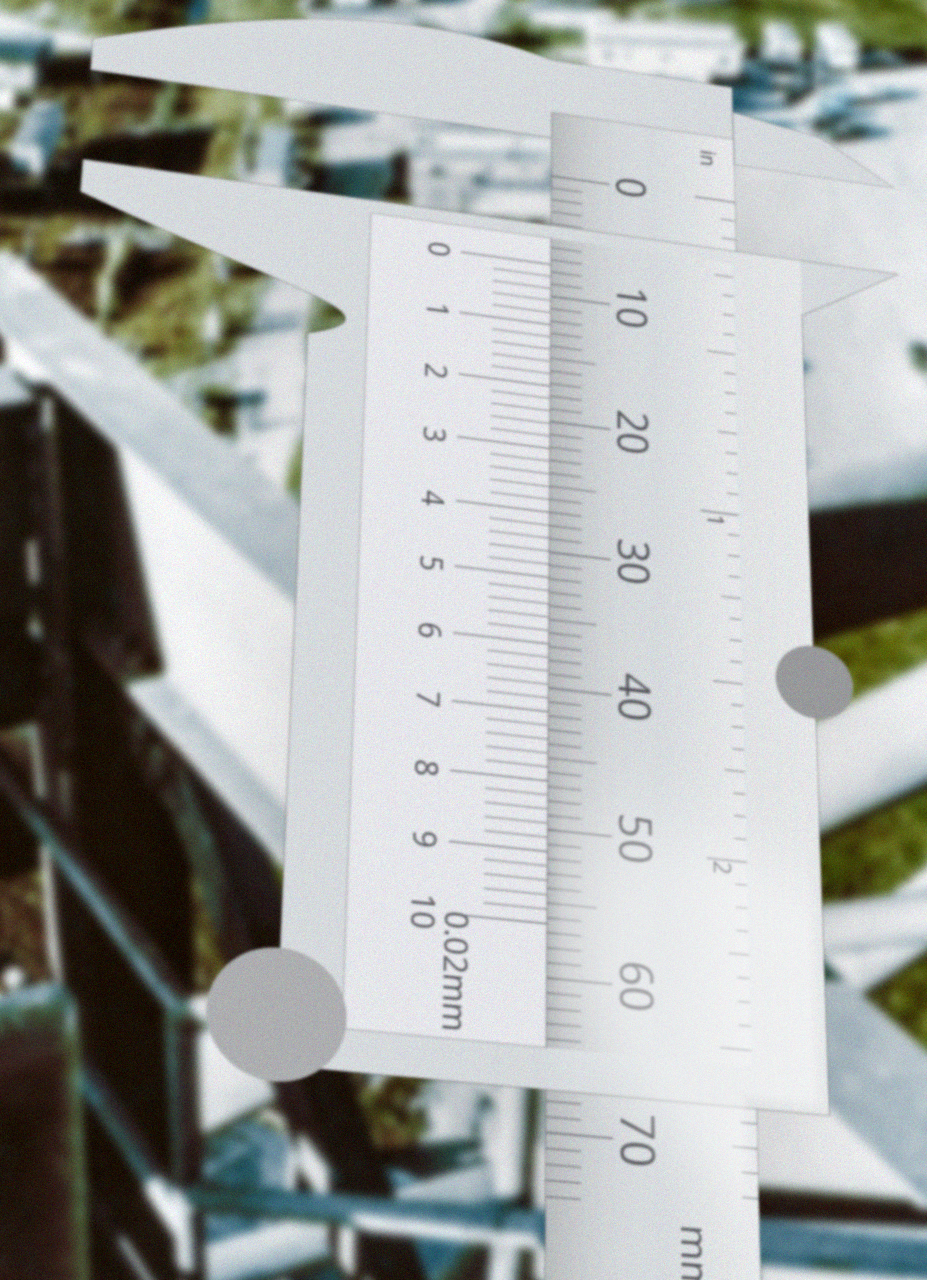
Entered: 7.4 mm
